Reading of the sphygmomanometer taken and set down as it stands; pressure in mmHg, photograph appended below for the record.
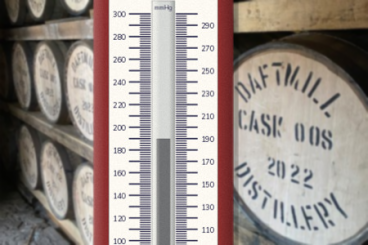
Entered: 190 mmHg
